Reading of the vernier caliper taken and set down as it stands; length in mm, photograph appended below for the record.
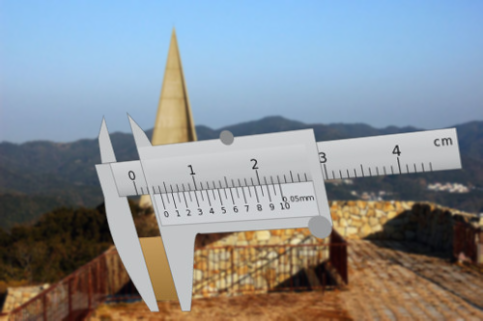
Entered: 4.0 mm
